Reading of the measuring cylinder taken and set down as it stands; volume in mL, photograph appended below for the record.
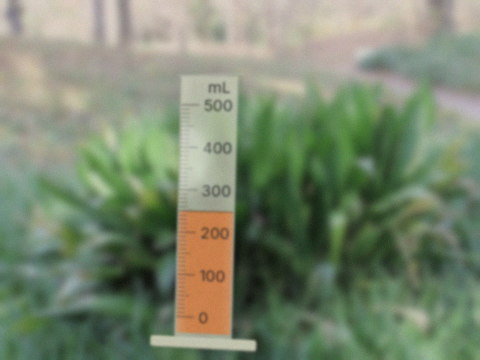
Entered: 250 mL
